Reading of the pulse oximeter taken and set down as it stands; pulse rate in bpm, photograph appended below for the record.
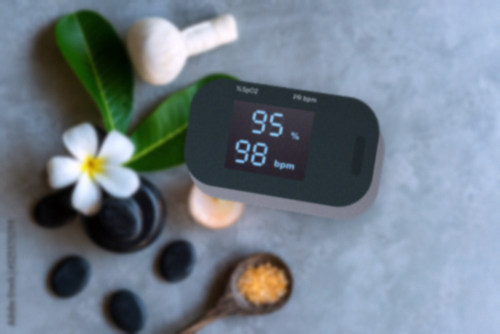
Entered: 98 bpm
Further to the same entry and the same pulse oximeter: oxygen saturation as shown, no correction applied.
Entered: 95 %
